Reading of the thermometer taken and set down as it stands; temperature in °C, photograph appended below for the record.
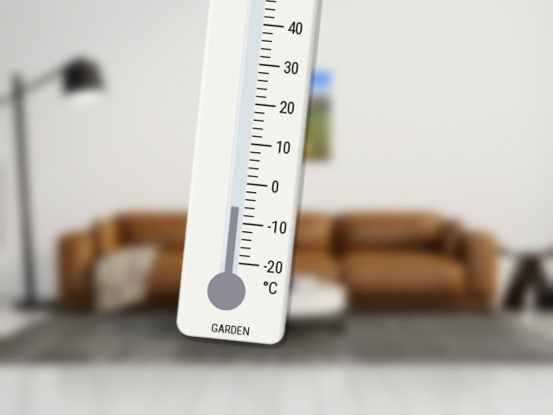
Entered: -6 °C
